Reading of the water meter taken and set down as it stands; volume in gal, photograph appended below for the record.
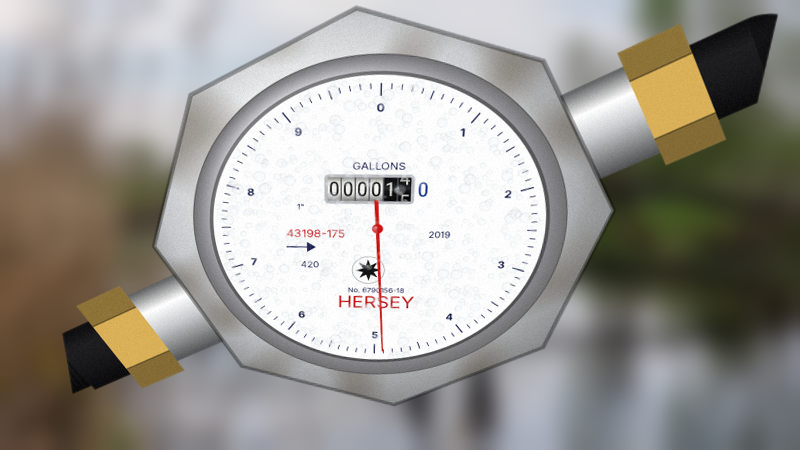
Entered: 144.9 gal
